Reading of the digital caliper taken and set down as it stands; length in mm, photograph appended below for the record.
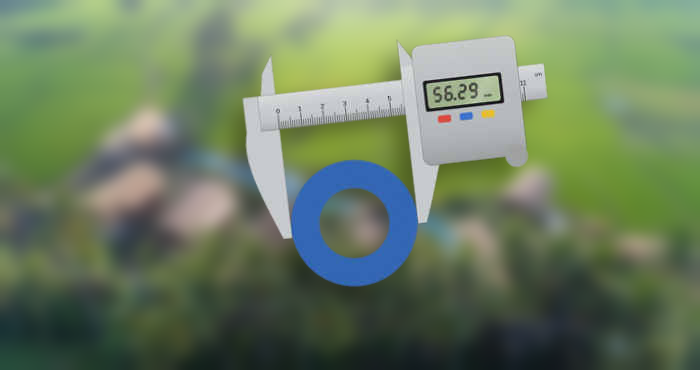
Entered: 56.29 mm
